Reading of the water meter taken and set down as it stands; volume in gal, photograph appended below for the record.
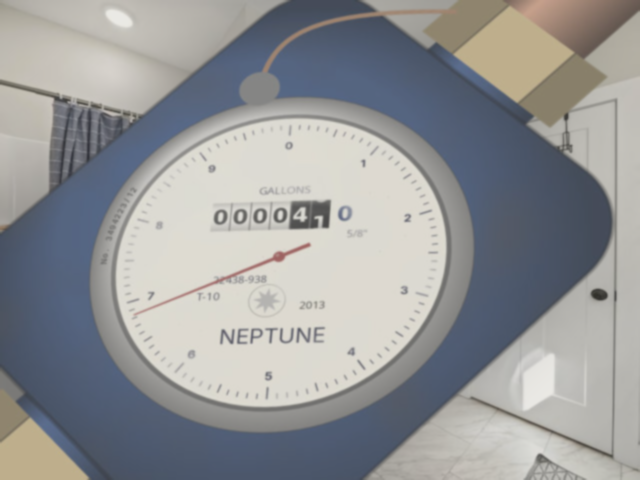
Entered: 406.8 gal
